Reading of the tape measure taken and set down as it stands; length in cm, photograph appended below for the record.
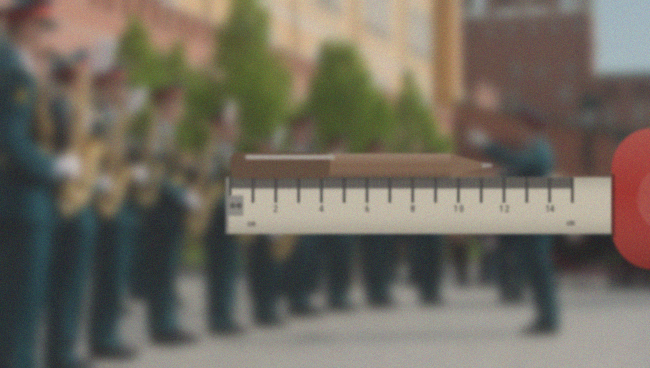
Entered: 11.5 cm
